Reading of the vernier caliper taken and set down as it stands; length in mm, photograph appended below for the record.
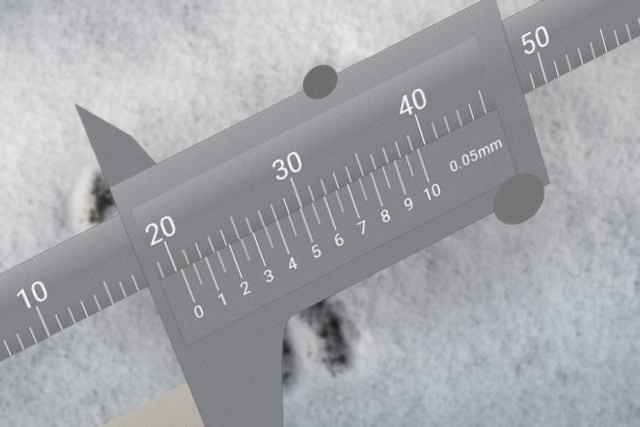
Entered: 20.4 mm
